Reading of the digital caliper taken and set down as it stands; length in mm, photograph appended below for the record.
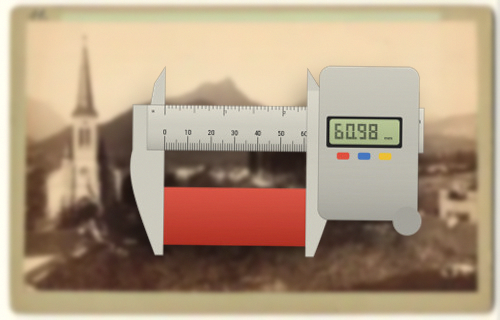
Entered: 60.98 mm
